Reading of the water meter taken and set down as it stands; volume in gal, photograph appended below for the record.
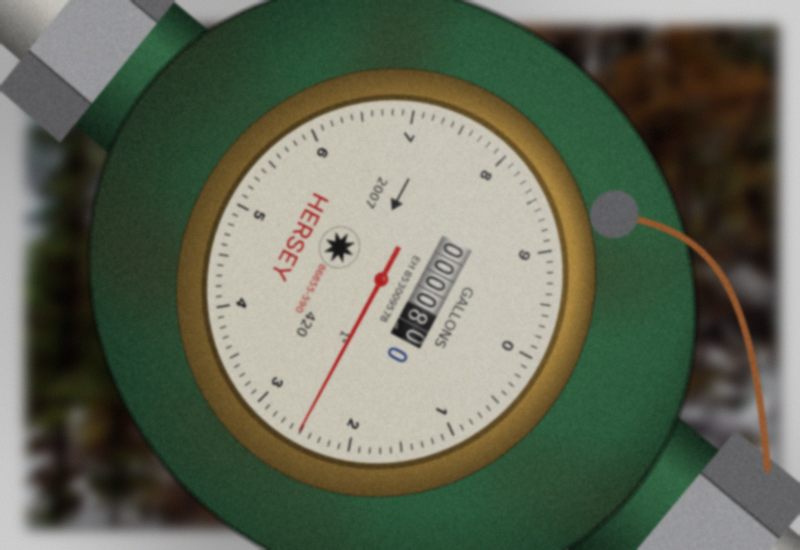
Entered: 802.5 gal
